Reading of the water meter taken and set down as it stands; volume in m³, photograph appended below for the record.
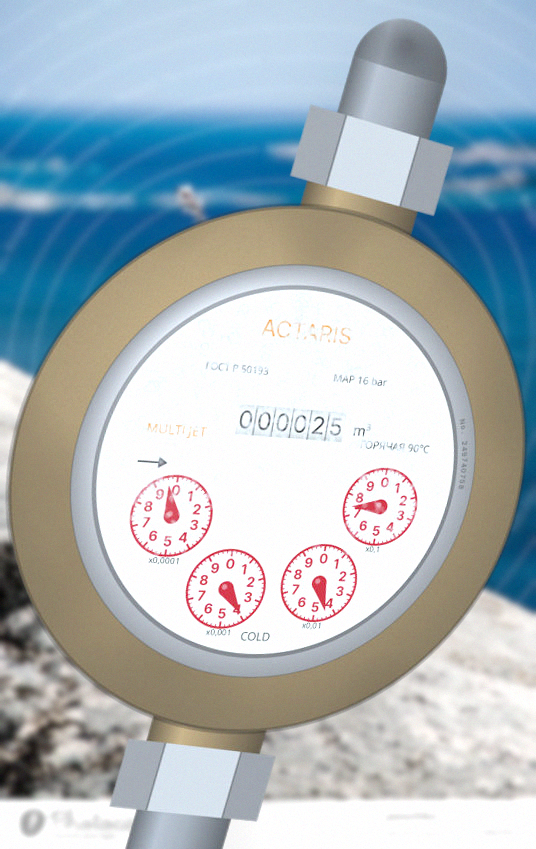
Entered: 25.7439 m³
